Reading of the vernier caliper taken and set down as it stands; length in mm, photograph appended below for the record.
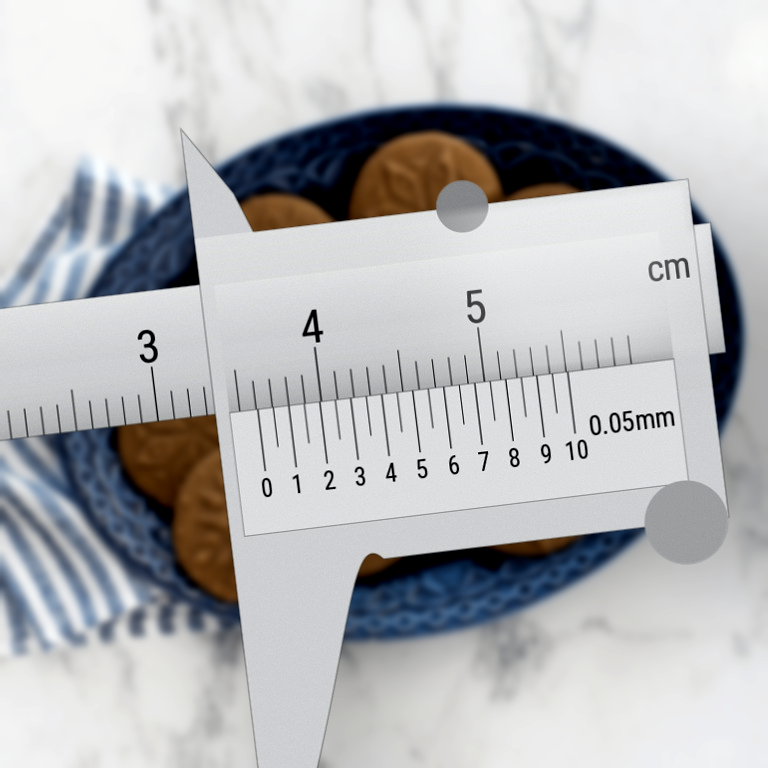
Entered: 36.1 mm
